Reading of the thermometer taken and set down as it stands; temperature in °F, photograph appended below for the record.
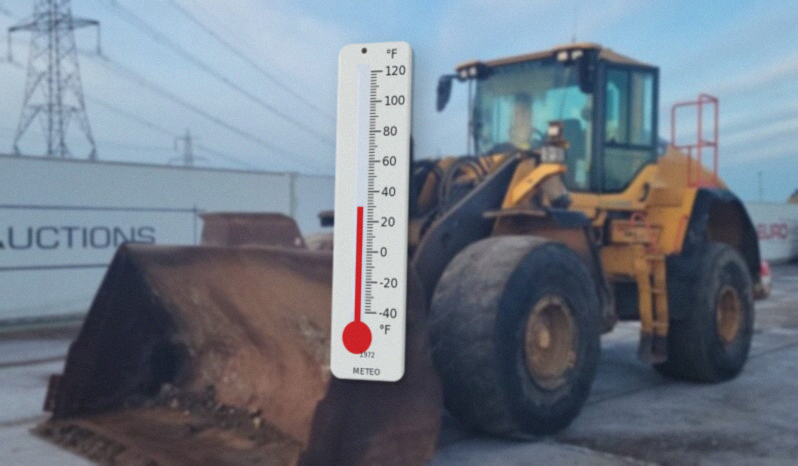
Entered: 30 °F
